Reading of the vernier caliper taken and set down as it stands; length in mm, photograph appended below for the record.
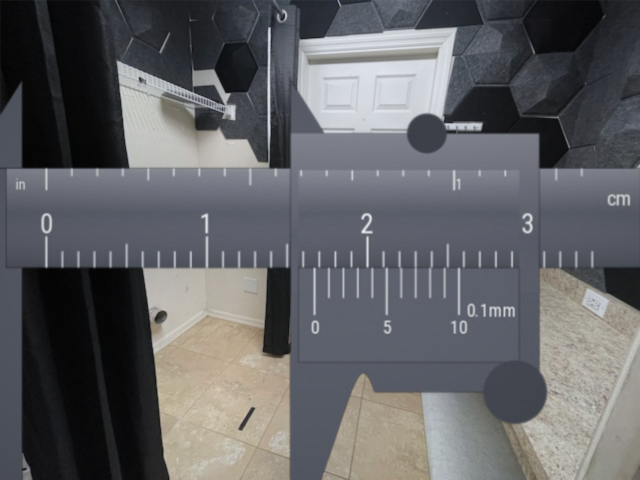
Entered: 16.7 mm
